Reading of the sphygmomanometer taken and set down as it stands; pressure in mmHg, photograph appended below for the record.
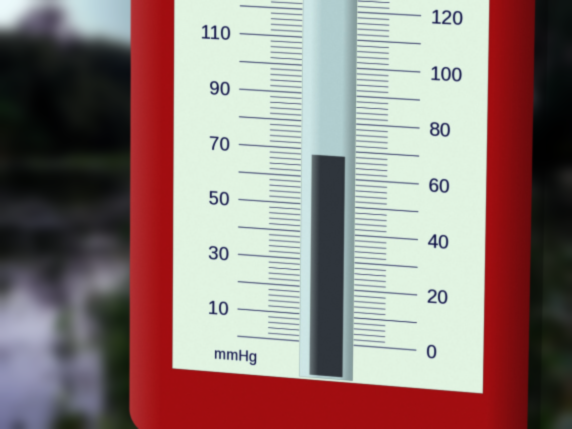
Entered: 68 mmHg
